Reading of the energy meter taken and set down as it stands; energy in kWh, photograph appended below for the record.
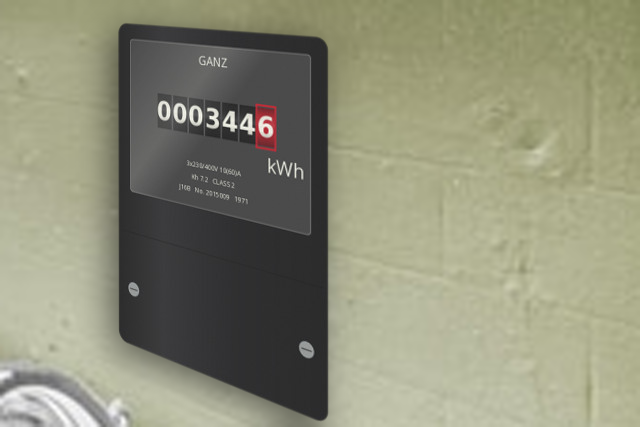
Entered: 344.6 kWh
